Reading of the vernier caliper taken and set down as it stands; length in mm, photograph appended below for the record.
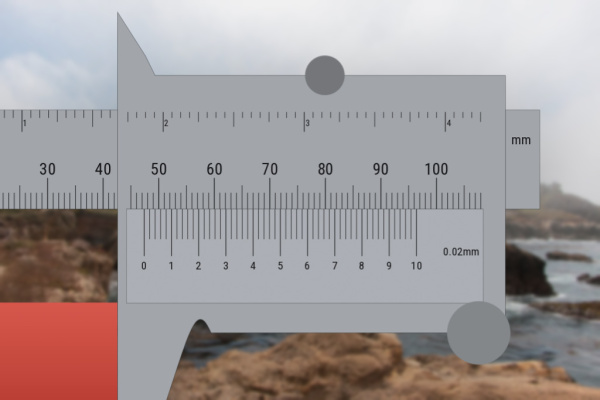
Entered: 47.4 mm
